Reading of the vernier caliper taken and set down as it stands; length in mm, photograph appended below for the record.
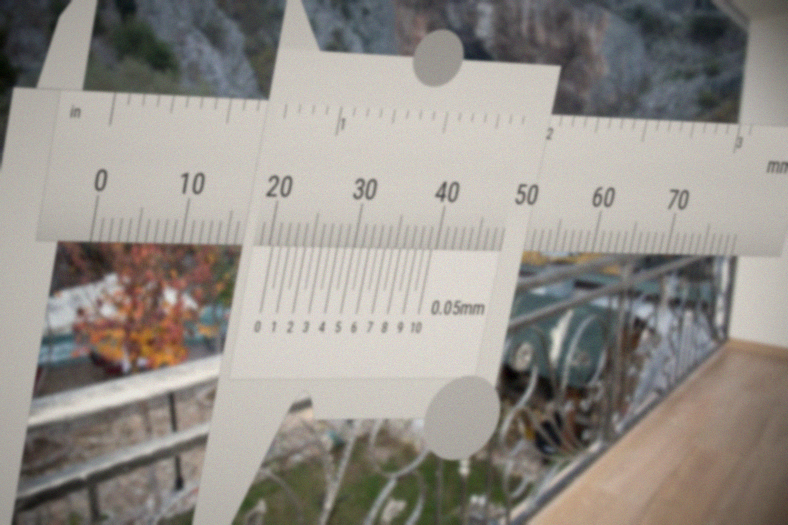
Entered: 20.4 mm
